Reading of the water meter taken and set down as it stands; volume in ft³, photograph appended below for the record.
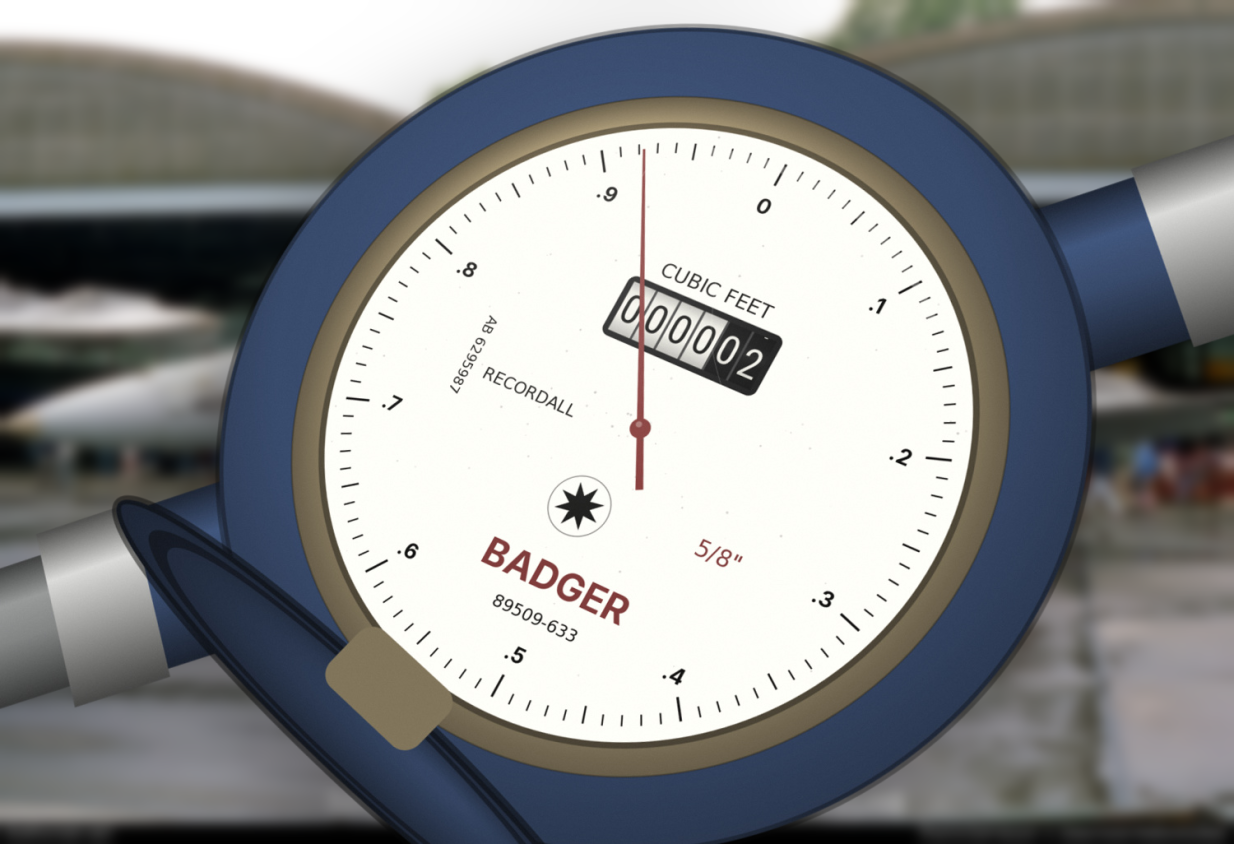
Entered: 1.92 ft³
